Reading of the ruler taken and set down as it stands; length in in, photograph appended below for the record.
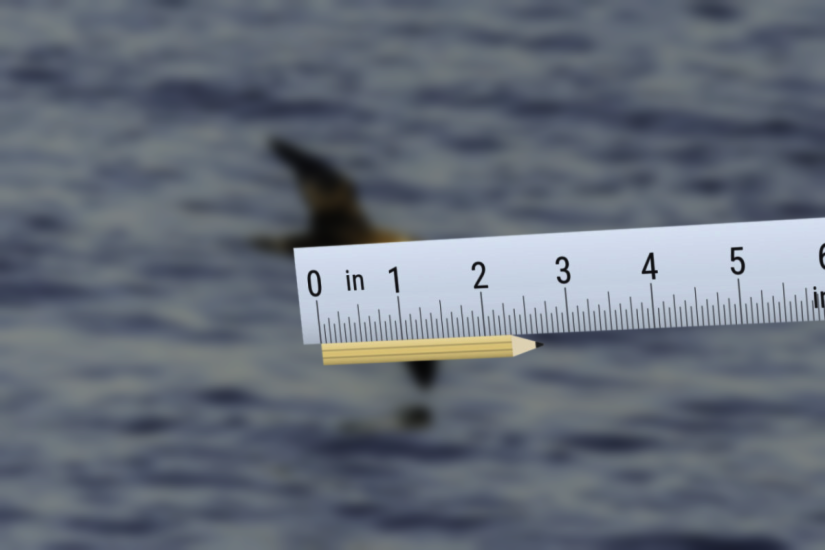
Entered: 2.6875 in
